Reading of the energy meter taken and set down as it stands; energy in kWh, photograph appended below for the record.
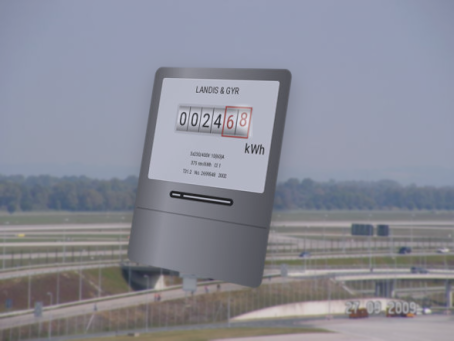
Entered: 24.68 kWh
